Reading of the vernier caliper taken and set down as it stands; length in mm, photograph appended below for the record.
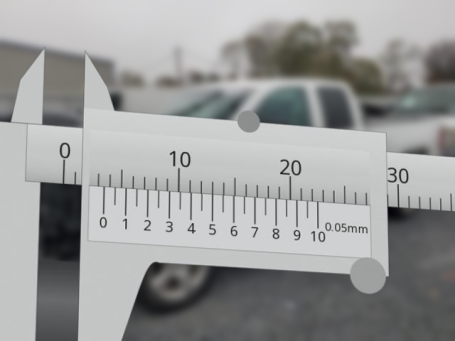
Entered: 3.5 mm
